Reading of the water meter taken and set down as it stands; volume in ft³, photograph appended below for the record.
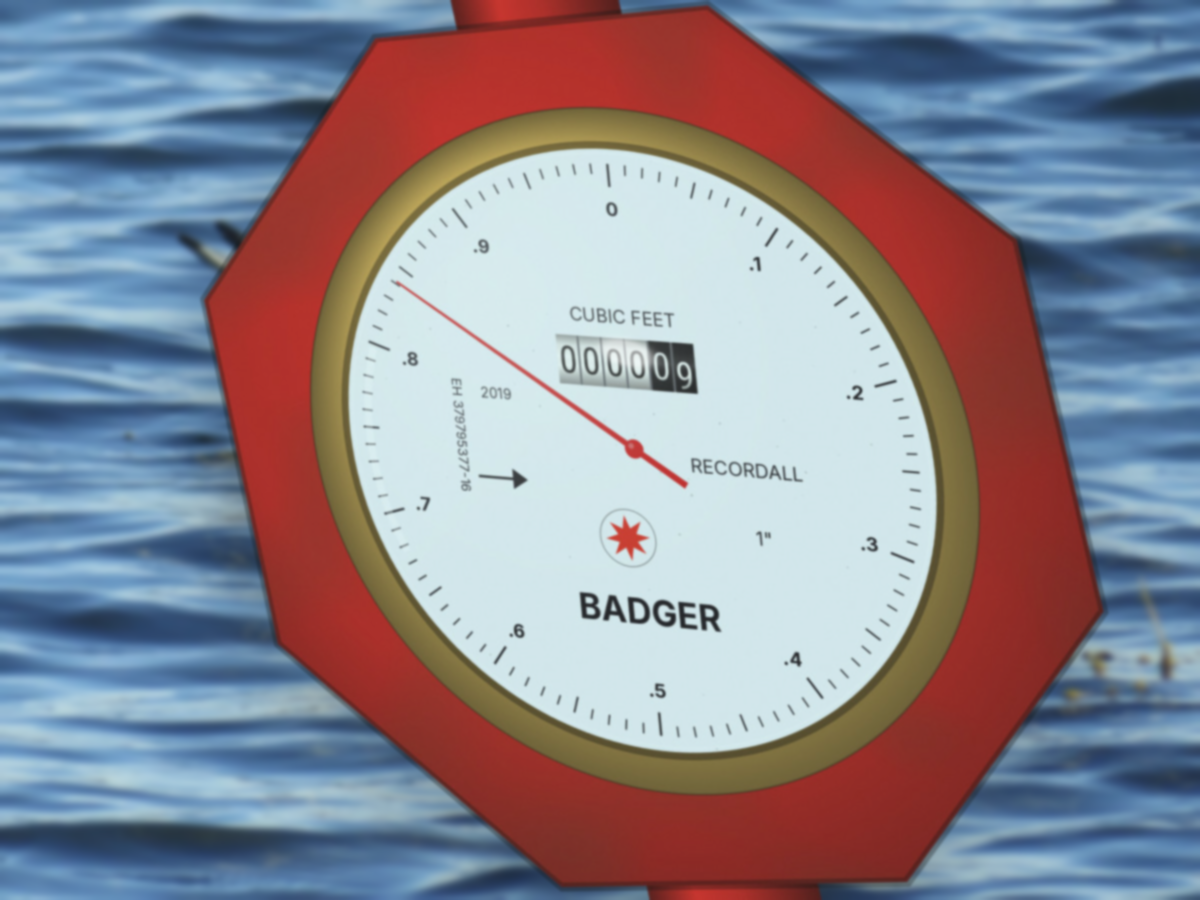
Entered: 8.84 ft³
